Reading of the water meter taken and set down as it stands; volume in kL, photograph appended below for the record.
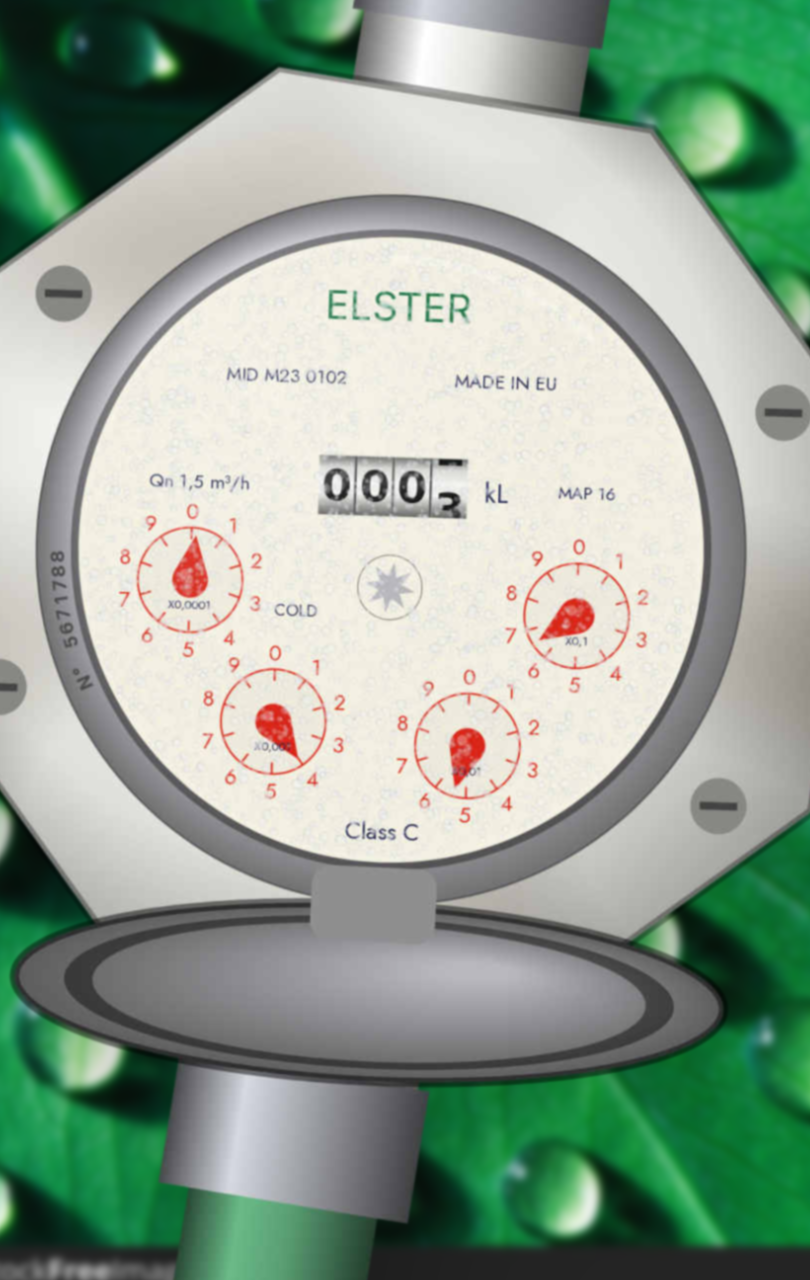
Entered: 2.6540 kL
